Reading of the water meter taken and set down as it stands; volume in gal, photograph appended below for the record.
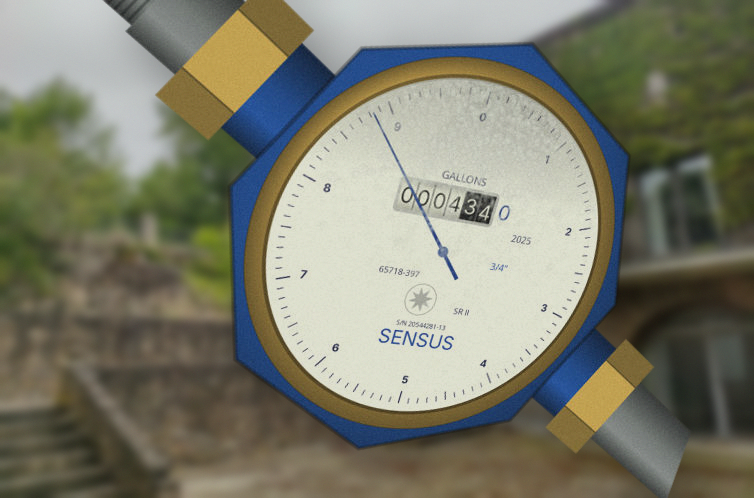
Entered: 4338.8 gal
